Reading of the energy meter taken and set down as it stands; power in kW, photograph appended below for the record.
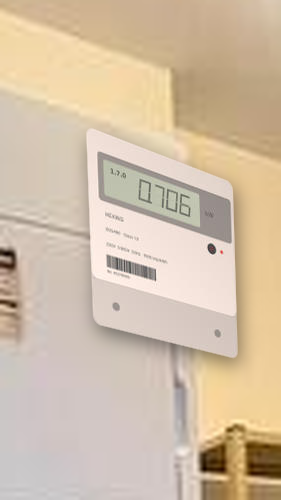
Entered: 0.706 kW
